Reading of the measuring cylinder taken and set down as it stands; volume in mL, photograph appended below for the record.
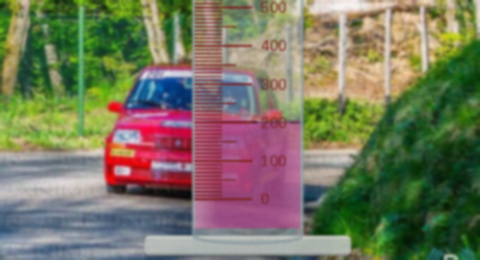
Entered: 200 mL
